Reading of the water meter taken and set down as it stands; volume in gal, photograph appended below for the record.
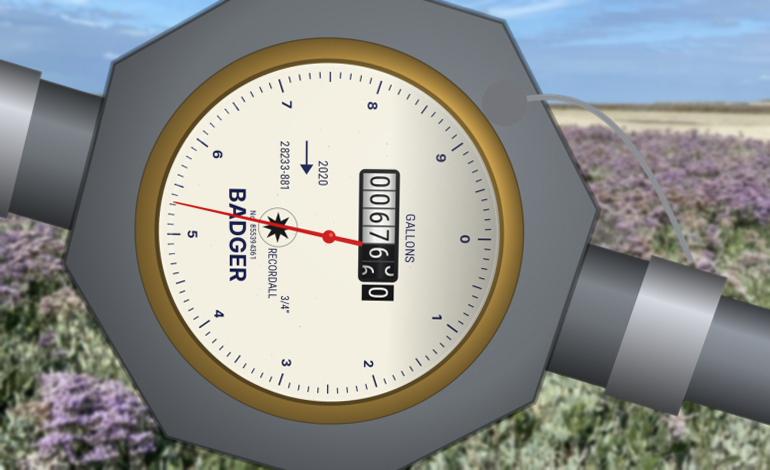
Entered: 67655.3 gal
